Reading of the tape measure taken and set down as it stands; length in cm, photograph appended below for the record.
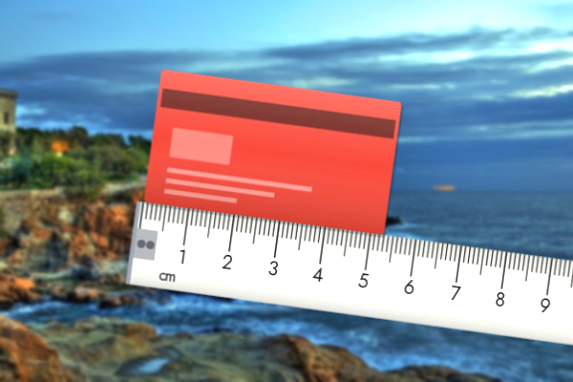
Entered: 5.3 cm
